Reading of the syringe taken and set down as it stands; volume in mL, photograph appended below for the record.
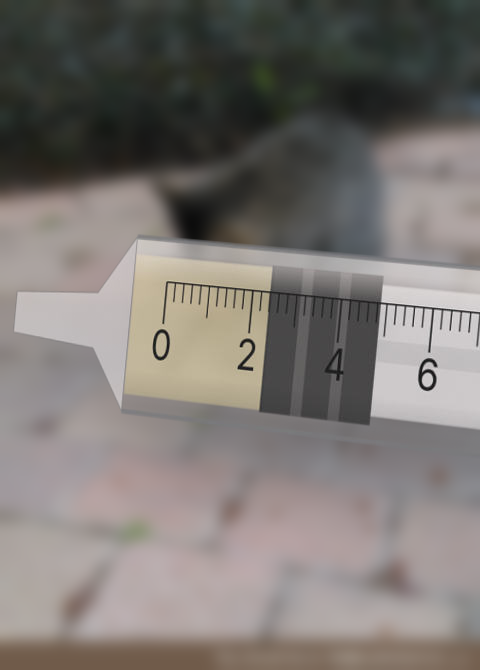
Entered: 2.4 mL
